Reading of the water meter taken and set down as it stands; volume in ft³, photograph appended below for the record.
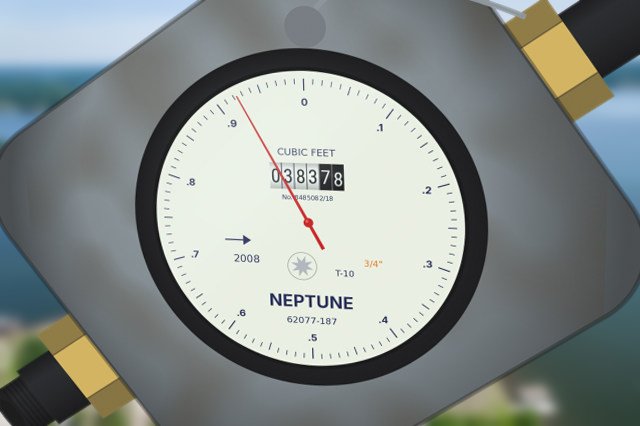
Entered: 38377.92 ft³
